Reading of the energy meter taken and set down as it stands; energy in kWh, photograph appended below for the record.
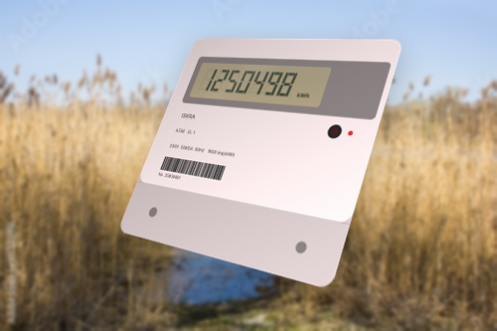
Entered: 1250498 kWh
